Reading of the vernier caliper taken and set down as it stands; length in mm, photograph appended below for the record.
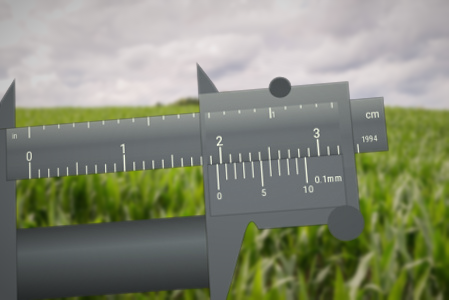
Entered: 19.6 mm
